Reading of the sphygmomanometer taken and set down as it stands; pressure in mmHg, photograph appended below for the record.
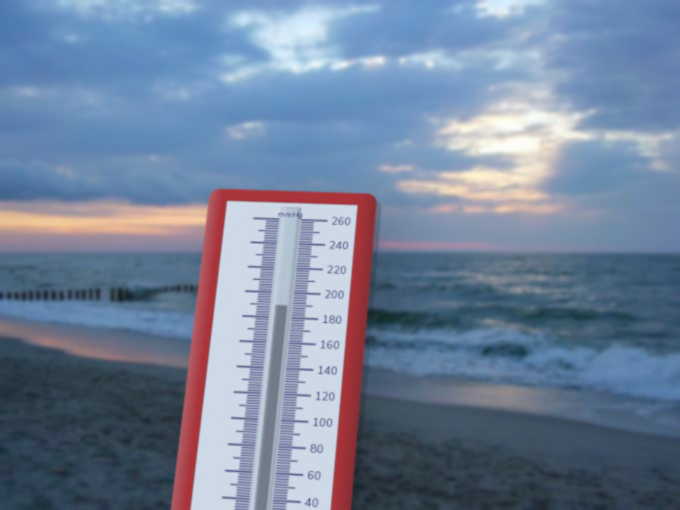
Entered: 190 mmHg
